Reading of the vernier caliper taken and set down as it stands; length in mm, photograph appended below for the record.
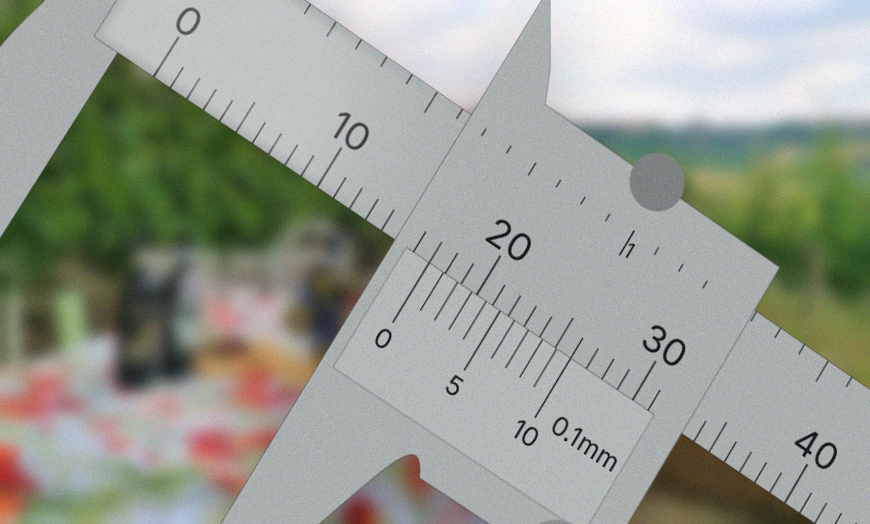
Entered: 17.0 mm
